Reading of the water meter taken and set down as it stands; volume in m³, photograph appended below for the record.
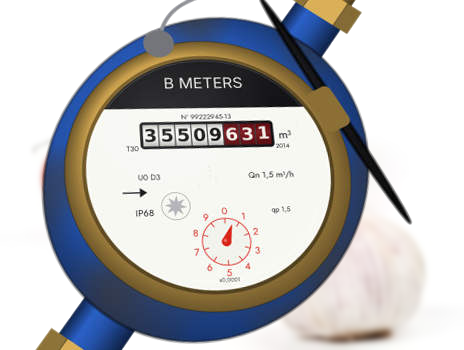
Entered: 35509.6310 m³
